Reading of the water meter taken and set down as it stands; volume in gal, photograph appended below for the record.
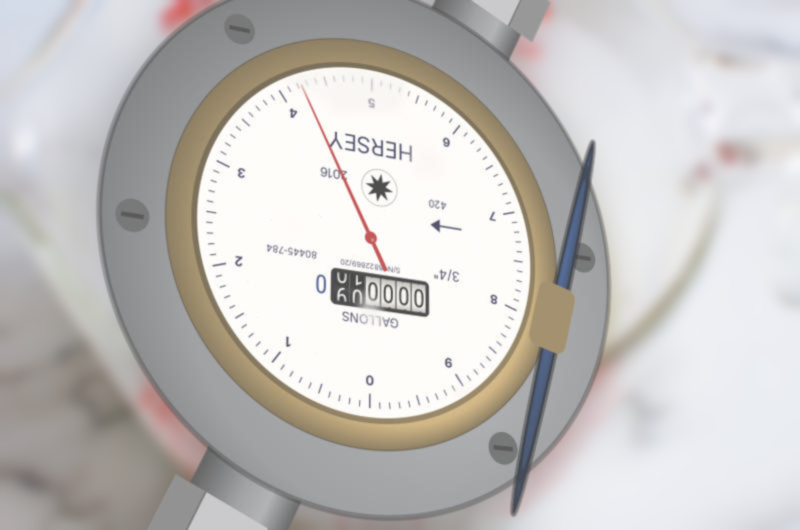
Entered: 94.2 gal
